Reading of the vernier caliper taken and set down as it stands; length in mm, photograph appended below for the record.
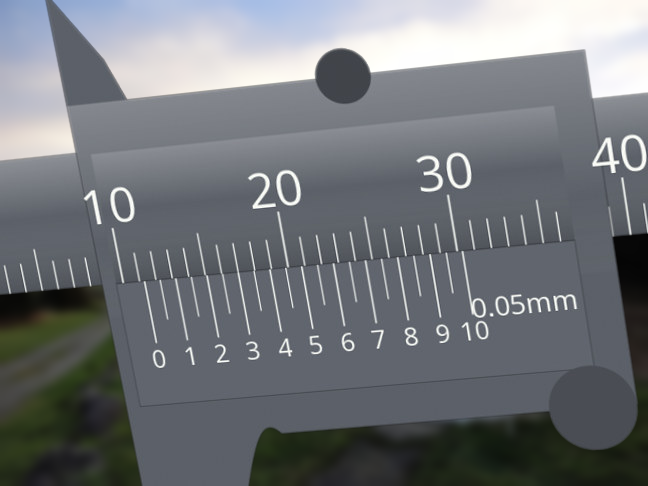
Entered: 11.3 mm
